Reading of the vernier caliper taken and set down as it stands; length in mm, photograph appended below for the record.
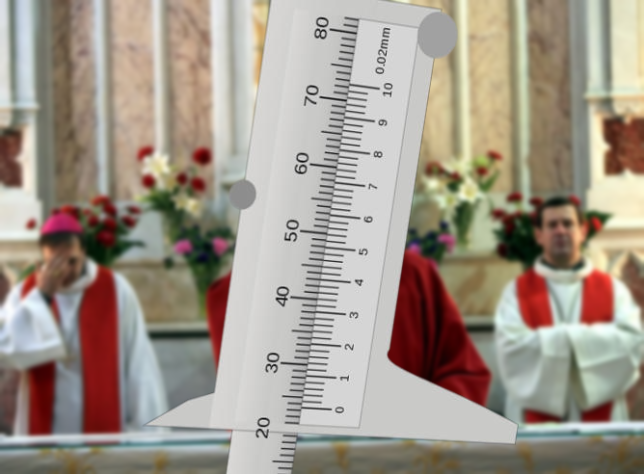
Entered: 23.4 mm
